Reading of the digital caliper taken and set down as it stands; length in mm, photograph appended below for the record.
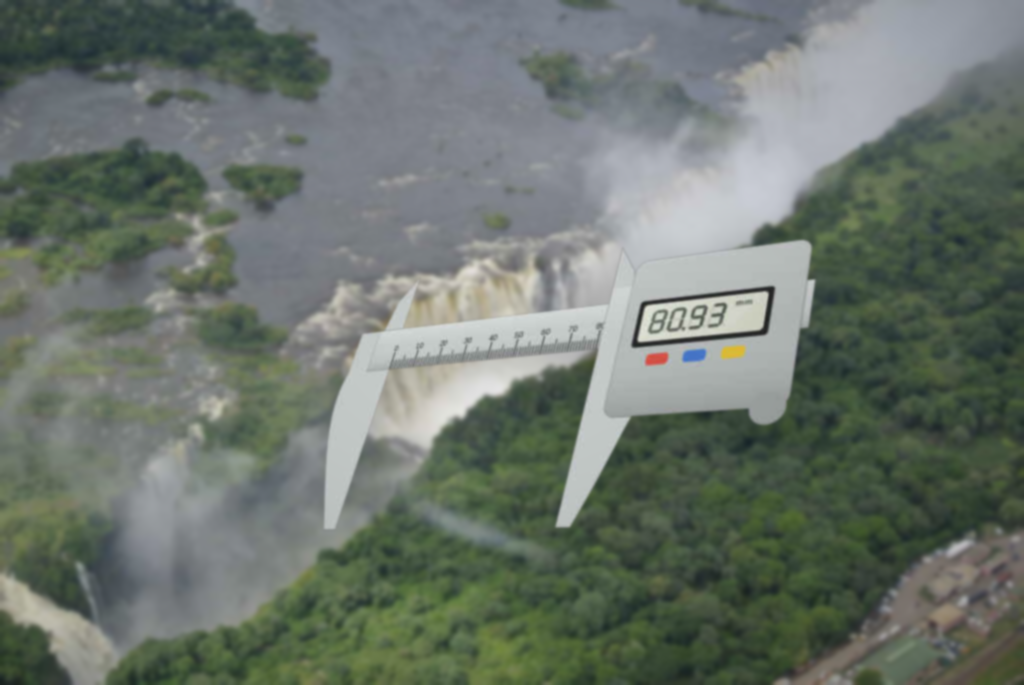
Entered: 80.93 mm
